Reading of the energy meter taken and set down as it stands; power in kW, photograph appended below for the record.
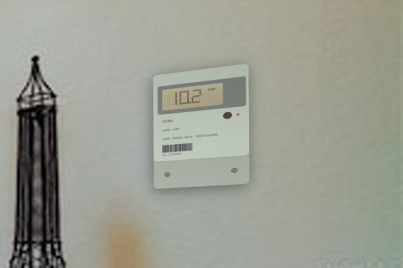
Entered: 10.2 kW
